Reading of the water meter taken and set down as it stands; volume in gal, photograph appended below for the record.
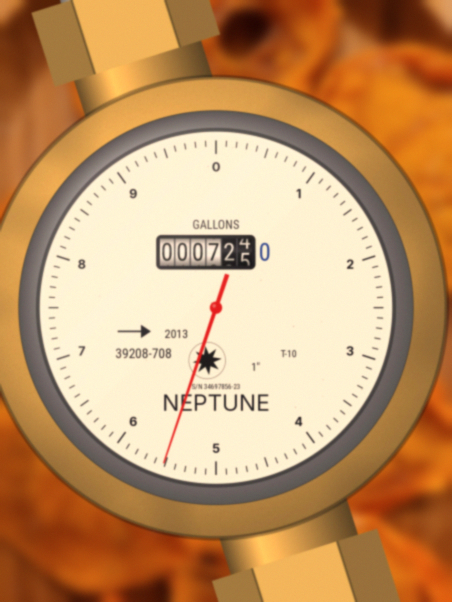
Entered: 7245.5 gal
